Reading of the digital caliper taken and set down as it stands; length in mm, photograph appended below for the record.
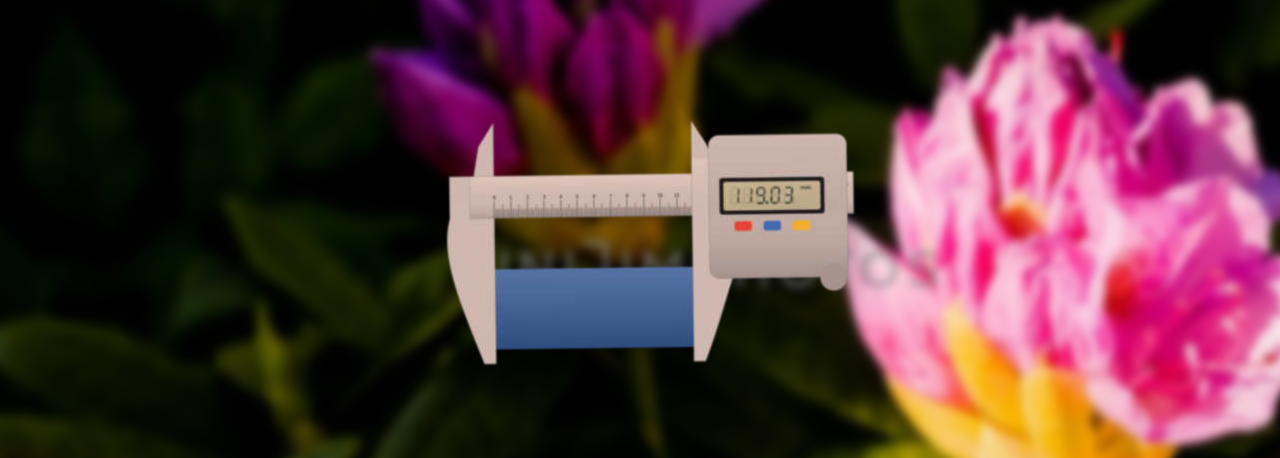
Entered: 119.03 mm
